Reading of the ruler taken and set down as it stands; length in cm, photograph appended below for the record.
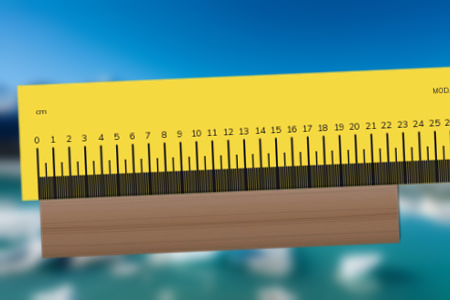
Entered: 22.5 cm
